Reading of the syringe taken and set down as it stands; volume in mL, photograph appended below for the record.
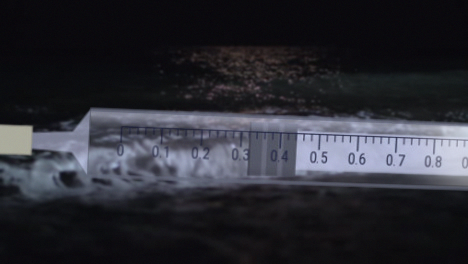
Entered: 0.32 mL
